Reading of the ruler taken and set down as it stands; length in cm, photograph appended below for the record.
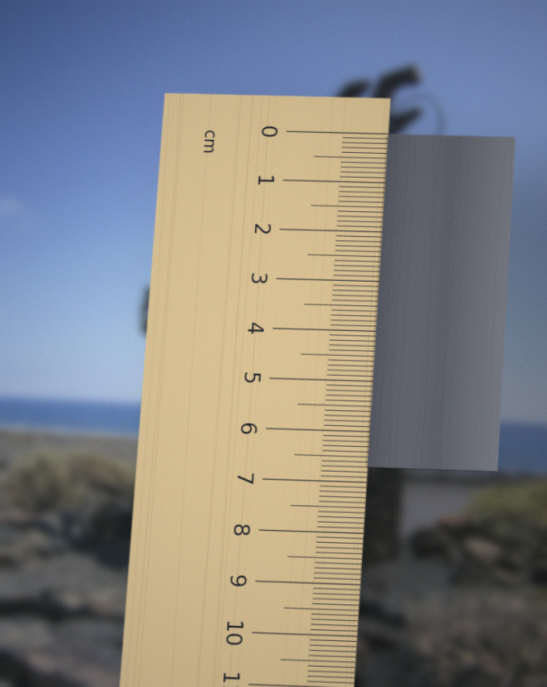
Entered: 6.7 cm
